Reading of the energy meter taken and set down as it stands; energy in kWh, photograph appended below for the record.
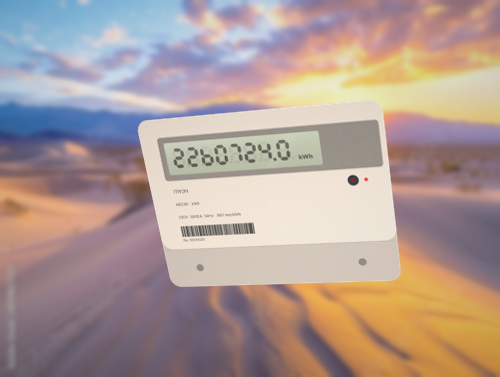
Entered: 2260724.0 kWh
